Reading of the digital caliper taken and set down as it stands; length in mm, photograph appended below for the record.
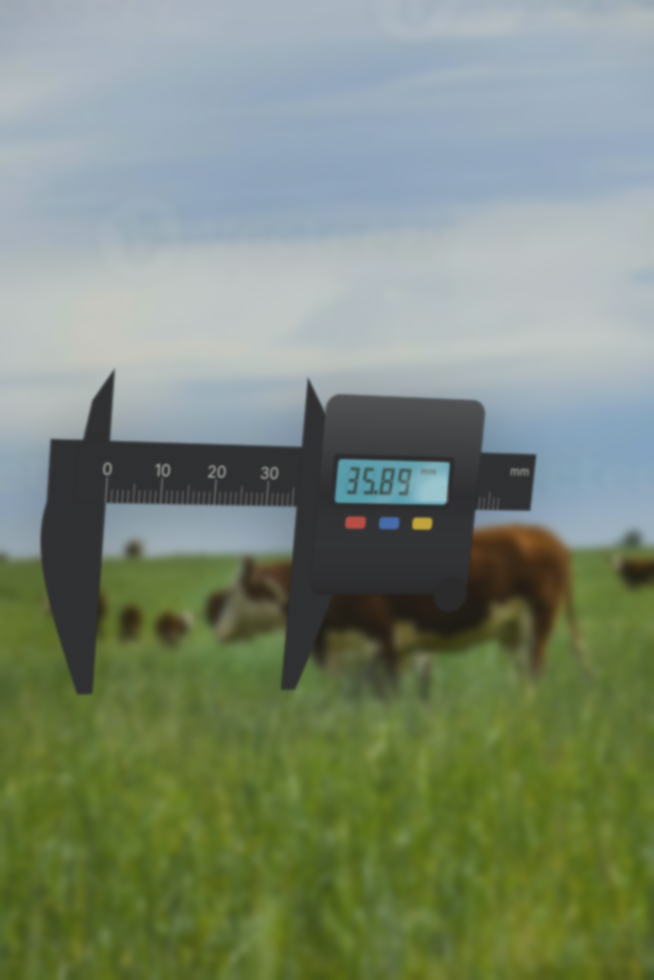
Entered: 35.89 mm
